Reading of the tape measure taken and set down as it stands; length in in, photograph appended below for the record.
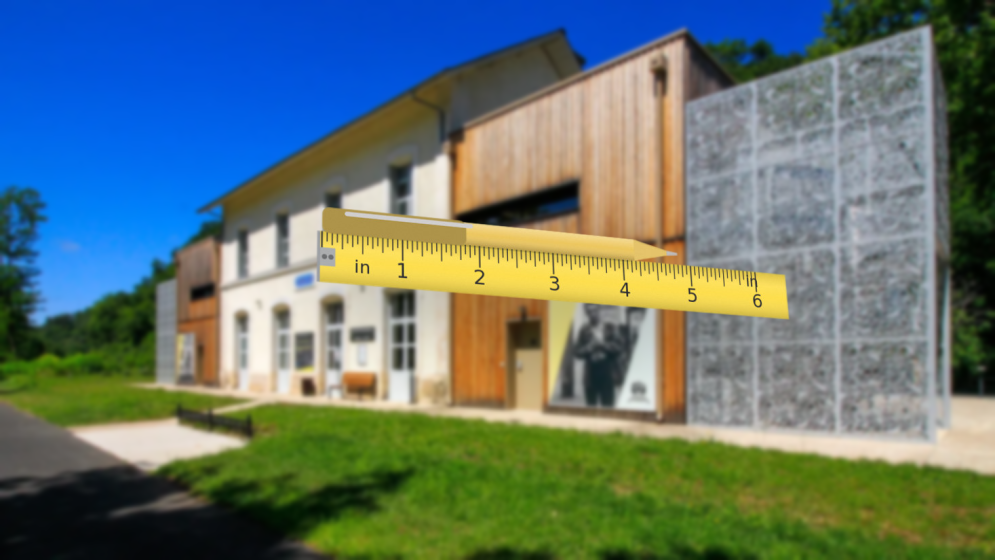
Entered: 4.8125 in
